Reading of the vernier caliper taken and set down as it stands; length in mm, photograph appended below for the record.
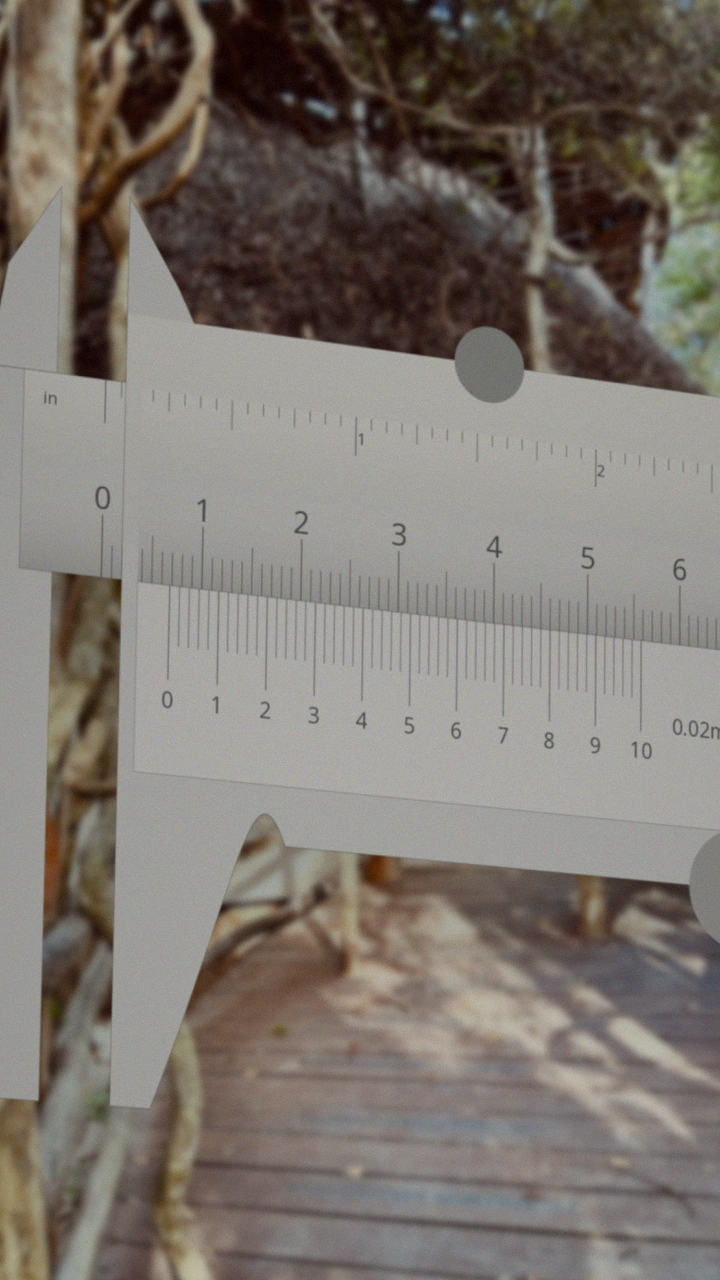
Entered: 6.8 mm
